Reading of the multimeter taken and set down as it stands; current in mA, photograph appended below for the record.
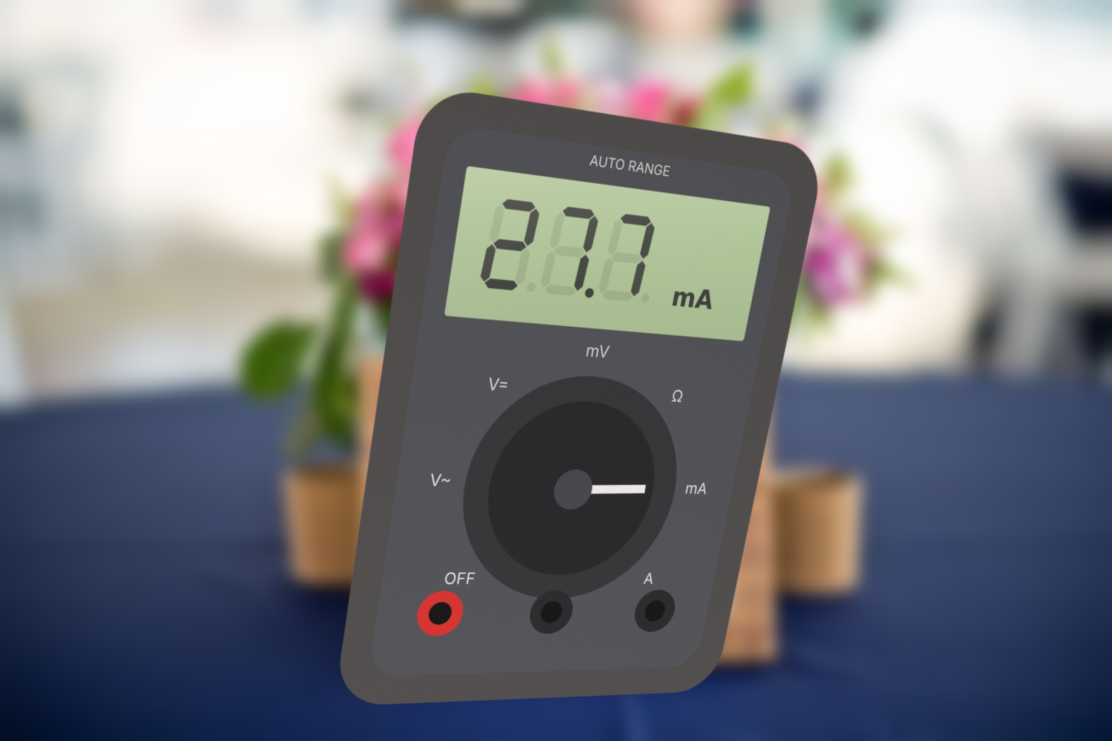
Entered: 27.7 mA
